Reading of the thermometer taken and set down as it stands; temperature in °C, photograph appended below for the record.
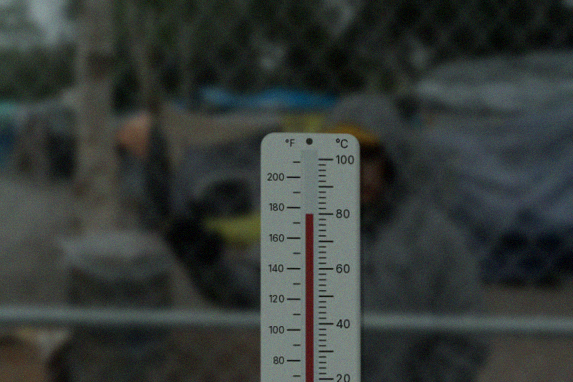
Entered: 80 °C
